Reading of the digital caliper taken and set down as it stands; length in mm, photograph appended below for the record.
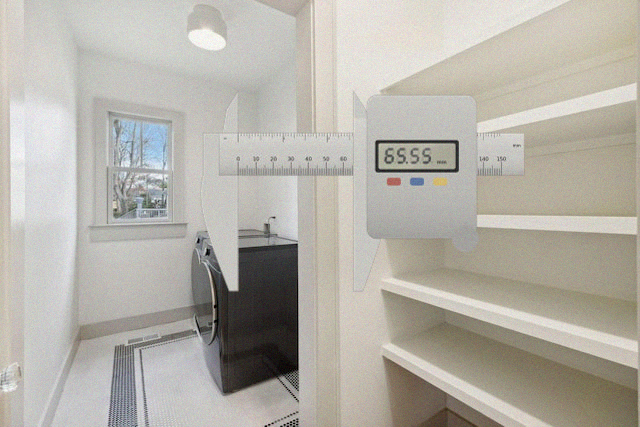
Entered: 65.55 mm
